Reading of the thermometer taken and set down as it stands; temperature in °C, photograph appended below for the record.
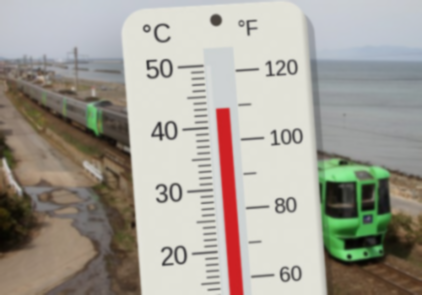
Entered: 43 °C
